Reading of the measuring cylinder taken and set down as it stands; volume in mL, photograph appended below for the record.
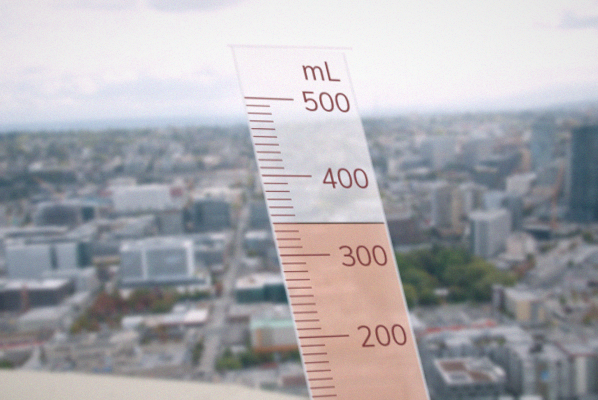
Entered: 340 mL
